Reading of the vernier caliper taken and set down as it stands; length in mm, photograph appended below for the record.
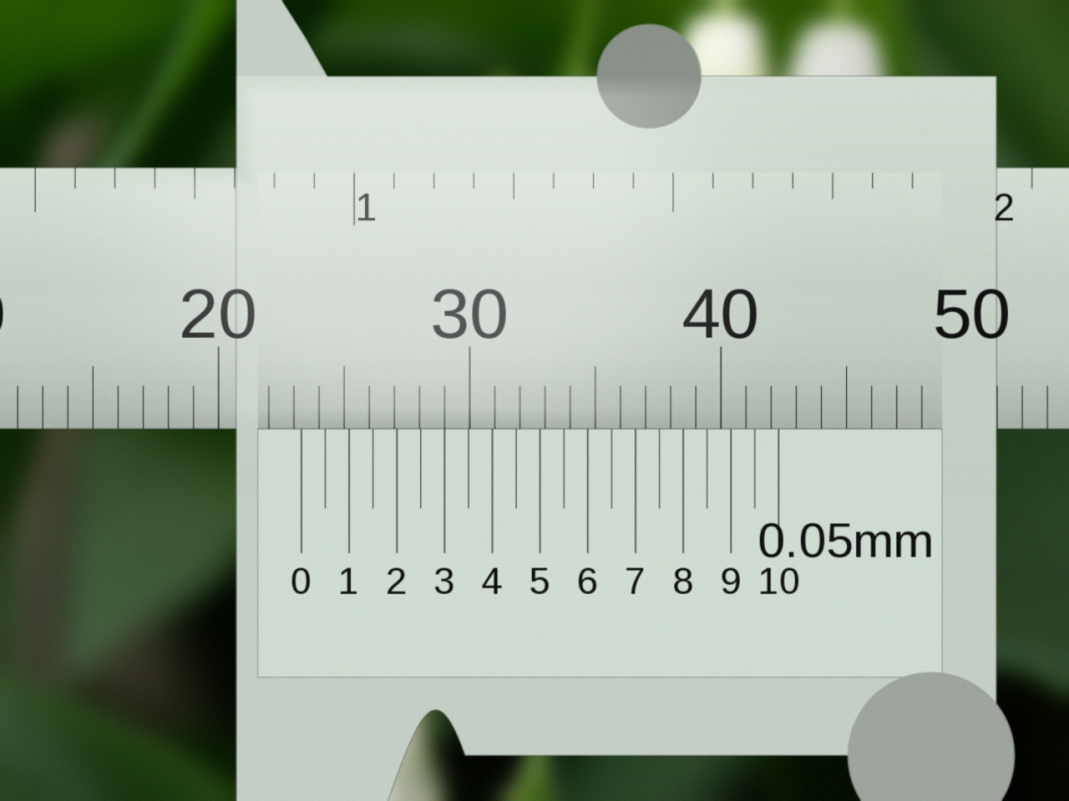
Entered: 23.30 mm
